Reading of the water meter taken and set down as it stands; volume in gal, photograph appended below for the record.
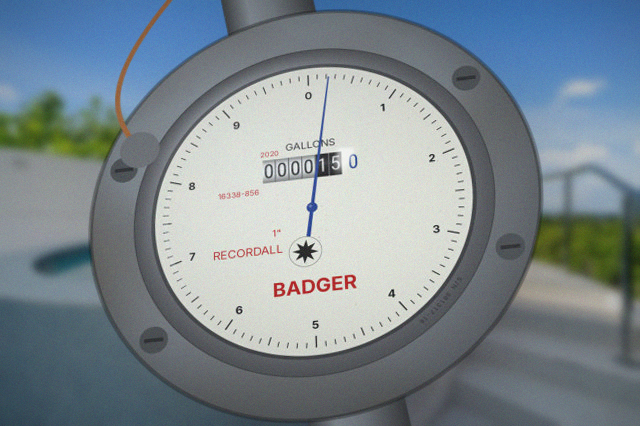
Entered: 150.2 gal
